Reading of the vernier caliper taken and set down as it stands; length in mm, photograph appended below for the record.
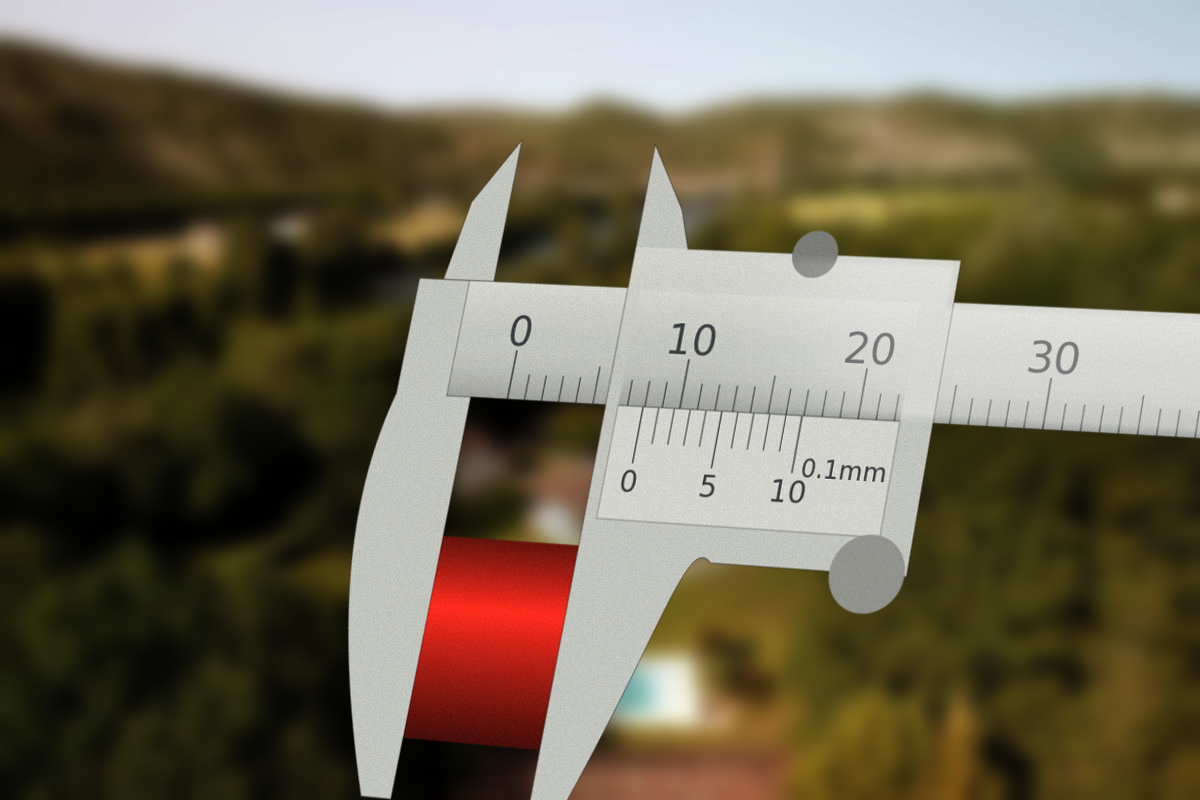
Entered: 7.9 mm
